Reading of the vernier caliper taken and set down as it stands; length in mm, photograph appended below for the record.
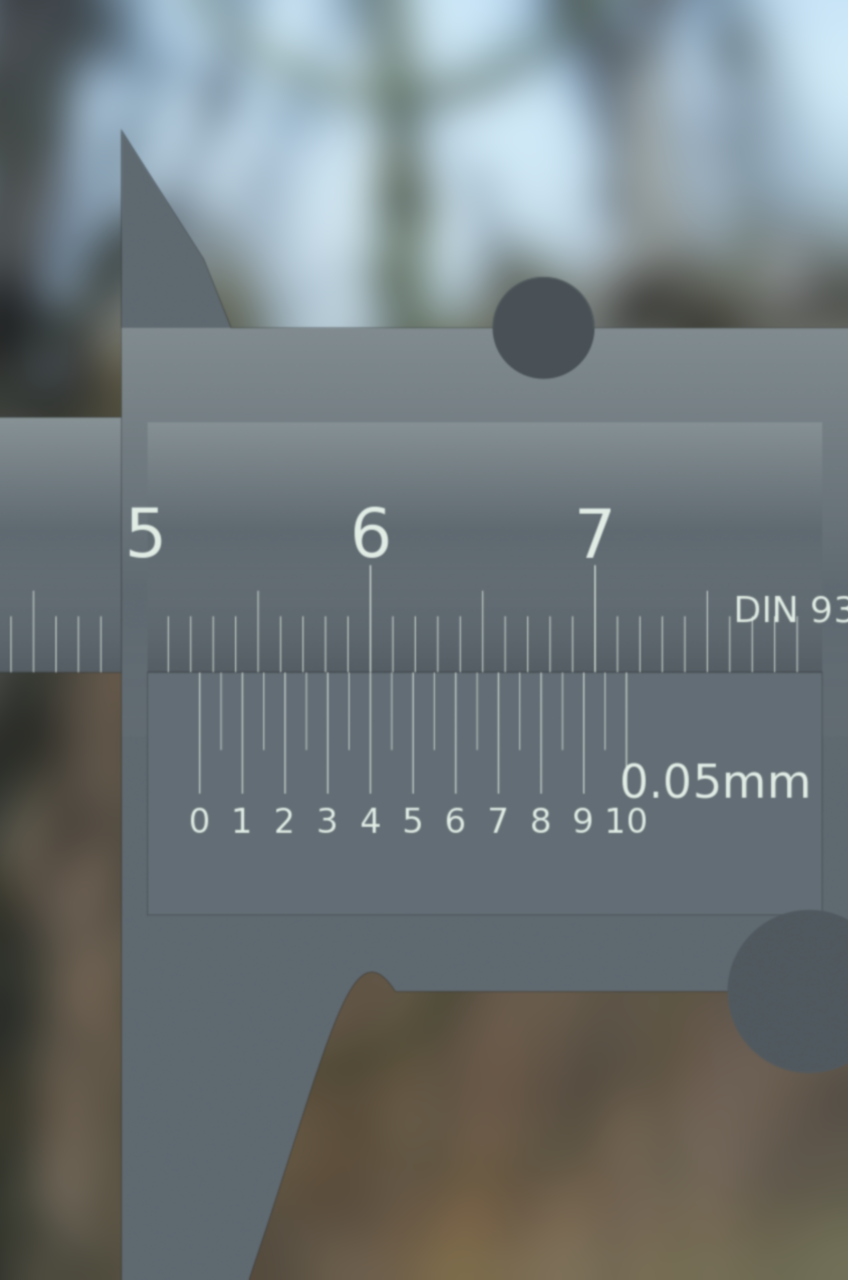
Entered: 52.4 mm
